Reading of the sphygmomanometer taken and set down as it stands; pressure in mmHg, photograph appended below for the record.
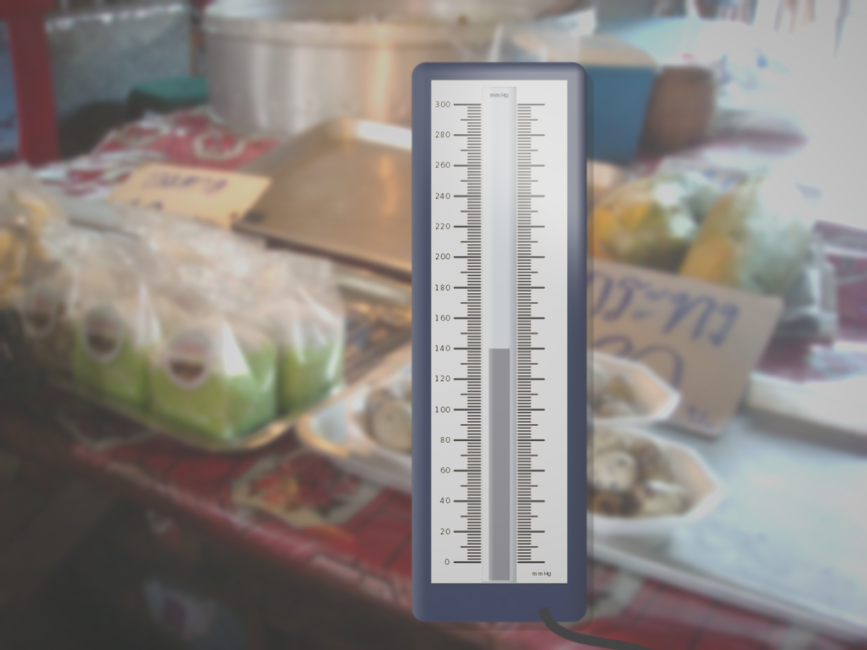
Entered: 140 mmHg
